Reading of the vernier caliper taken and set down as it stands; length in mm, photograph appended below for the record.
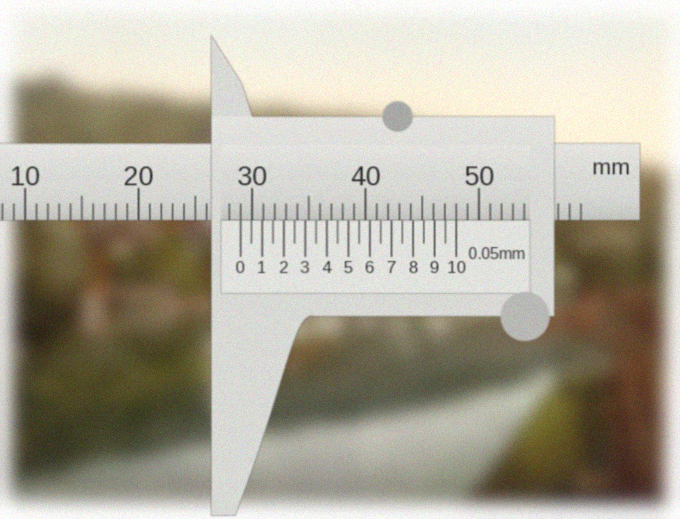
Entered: 29.0 mm
